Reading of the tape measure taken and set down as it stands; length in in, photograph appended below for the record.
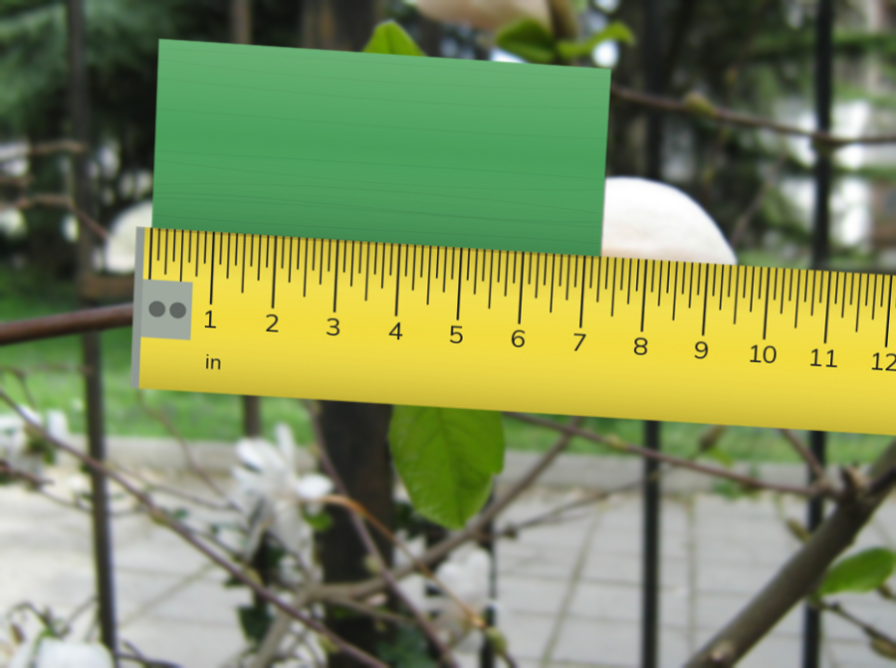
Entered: 7.25 in
